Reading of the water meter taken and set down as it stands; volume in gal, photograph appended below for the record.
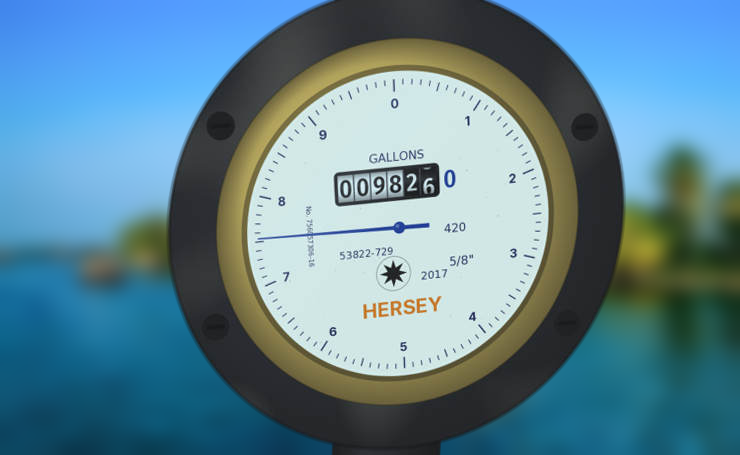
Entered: 98257.5 gal
